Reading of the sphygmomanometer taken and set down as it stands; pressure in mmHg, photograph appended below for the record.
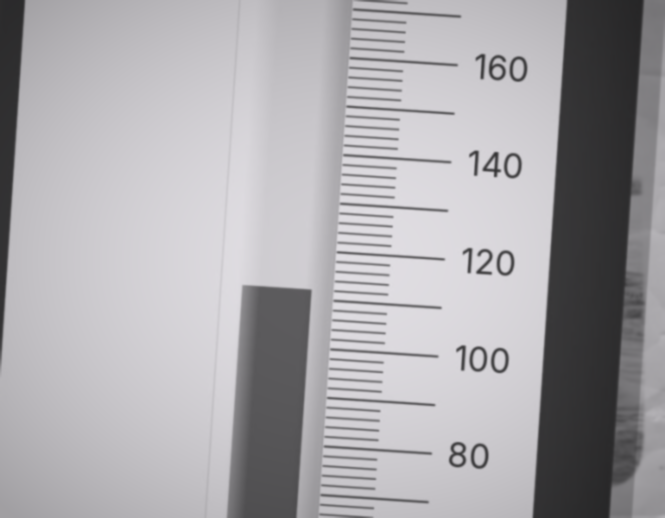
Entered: 112 mmHg
